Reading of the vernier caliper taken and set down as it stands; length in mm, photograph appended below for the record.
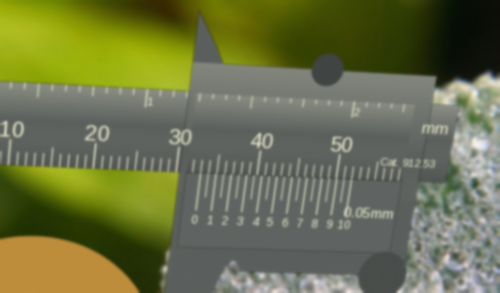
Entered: 33.0 mm
